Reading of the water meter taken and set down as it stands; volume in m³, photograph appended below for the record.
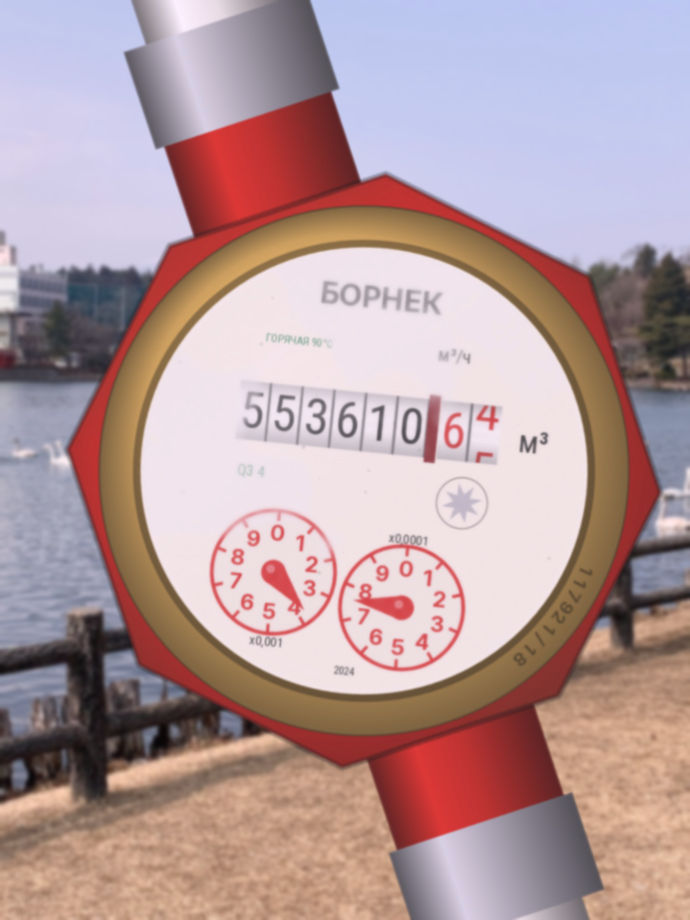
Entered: 553610.6437 m³
